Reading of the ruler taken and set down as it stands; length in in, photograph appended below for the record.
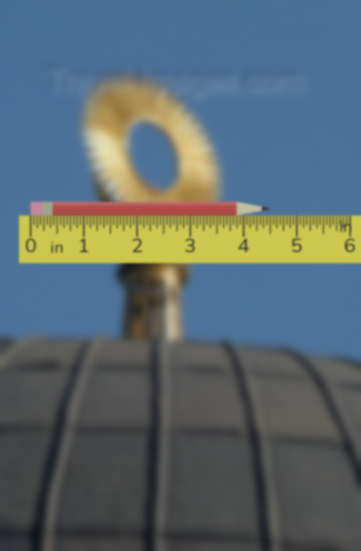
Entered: 4.5 in
